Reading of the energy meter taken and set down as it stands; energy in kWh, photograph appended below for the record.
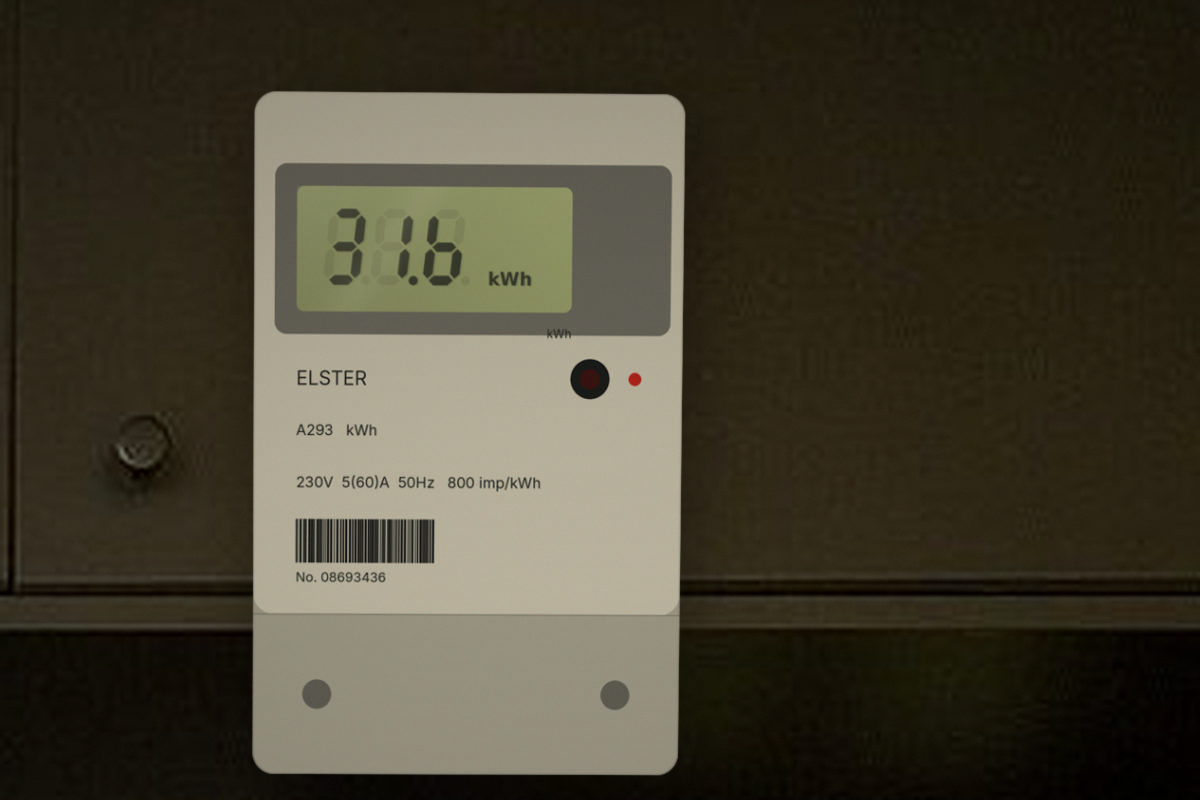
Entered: 31.6 kWh
